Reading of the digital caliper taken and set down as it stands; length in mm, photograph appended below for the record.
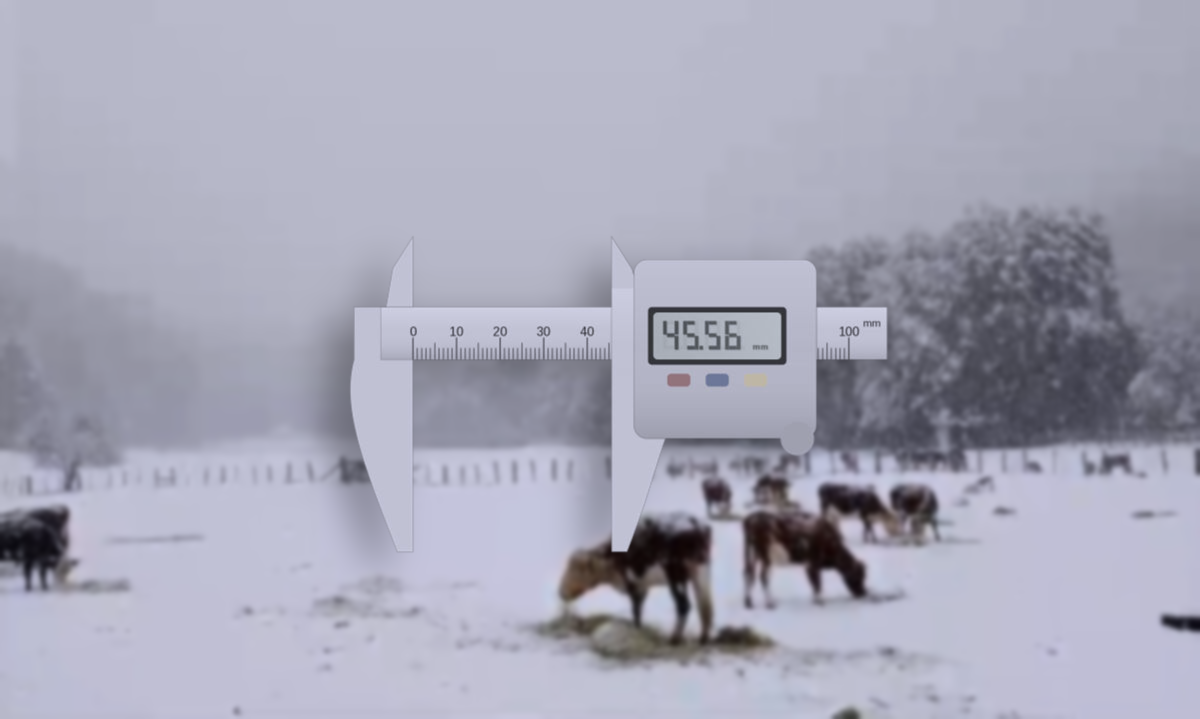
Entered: 45.56 mm
